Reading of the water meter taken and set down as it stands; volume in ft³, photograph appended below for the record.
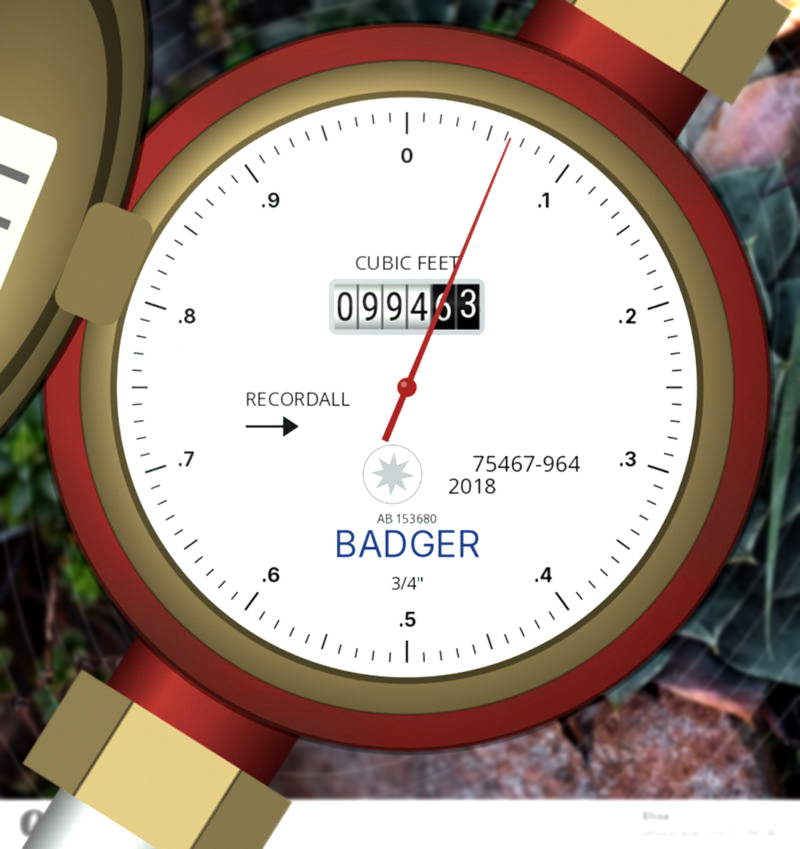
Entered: 99463.06 ft³
